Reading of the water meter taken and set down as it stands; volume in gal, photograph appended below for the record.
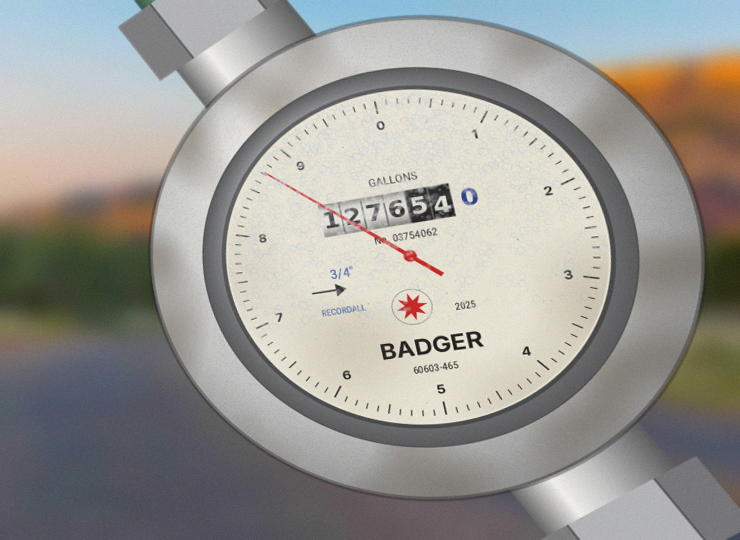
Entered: 1276538.7 gal
